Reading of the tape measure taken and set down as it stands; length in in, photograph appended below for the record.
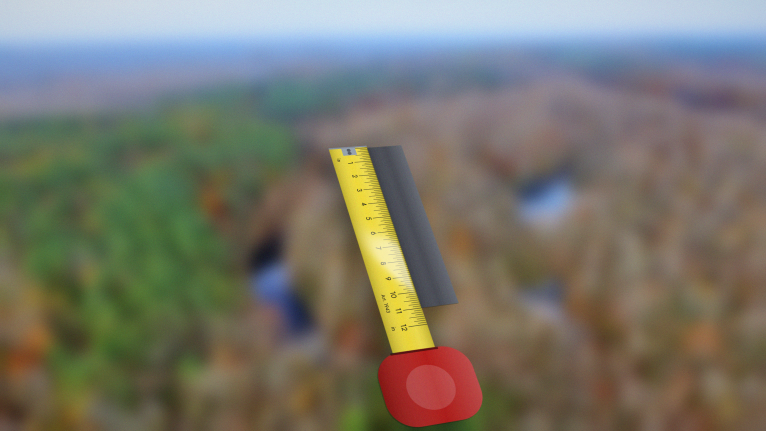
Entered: 11 in
